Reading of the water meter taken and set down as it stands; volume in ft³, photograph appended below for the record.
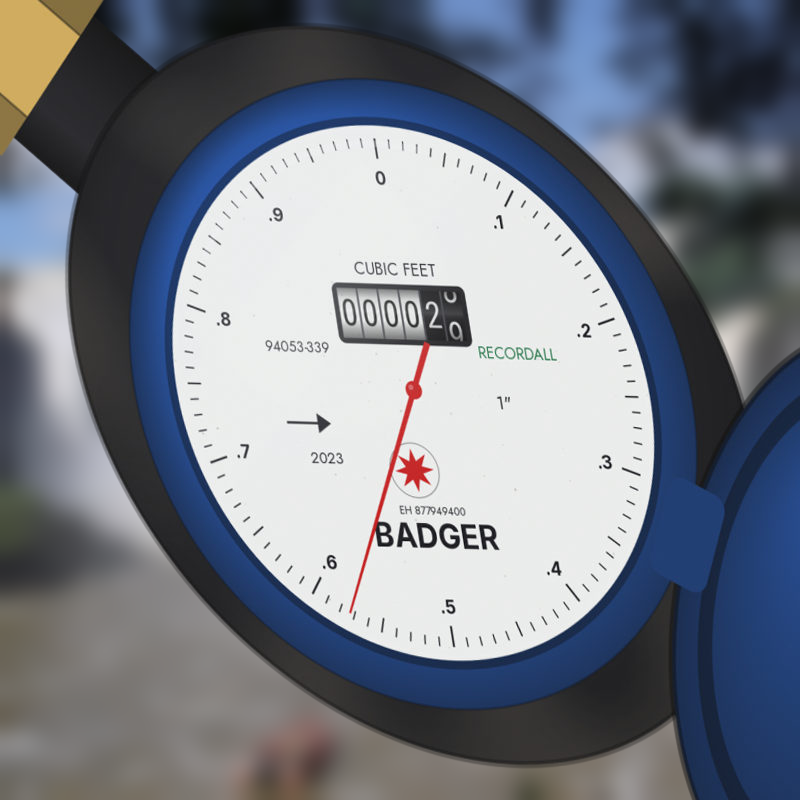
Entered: 28.57 ft³
